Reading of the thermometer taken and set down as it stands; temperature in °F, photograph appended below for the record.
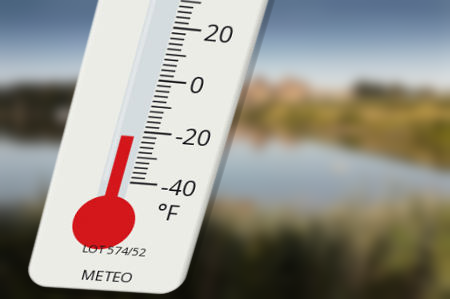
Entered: -22 °F
